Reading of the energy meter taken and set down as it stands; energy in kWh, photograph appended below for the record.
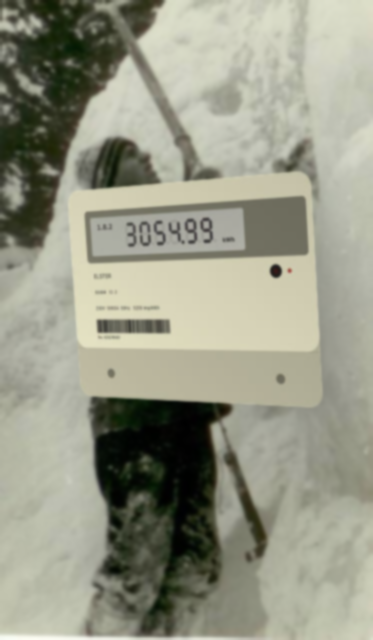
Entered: 3054.99 kWh
